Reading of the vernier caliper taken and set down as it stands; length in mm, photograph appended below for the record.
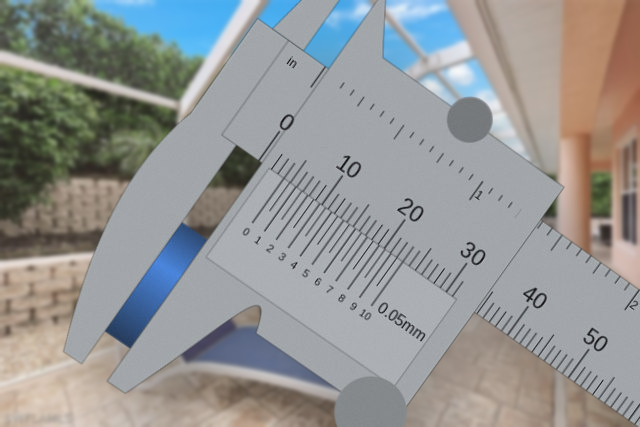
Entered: 4.0 mm
